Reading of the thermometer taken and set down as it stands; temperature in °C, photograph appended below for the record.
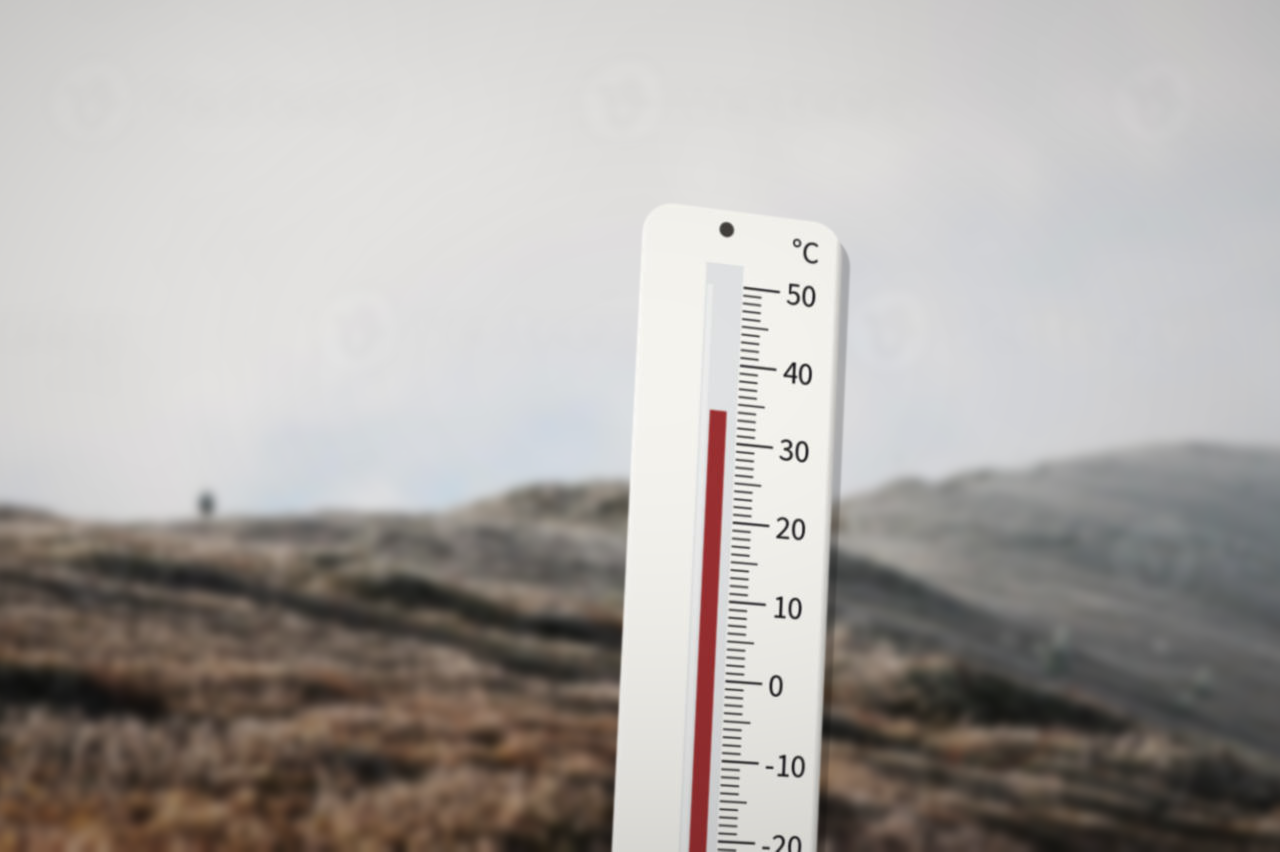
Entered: 34 °C
